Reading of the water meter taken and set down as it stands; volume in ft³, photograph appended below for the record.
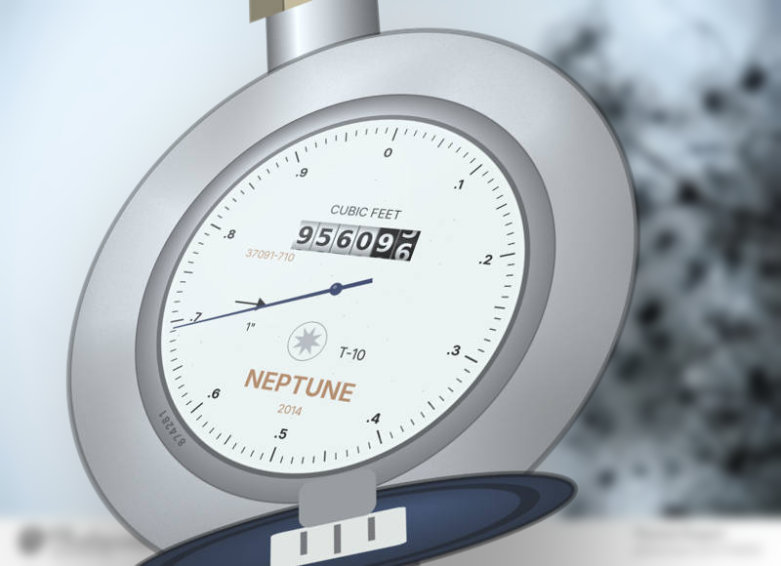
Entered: 956095.69 ft³
